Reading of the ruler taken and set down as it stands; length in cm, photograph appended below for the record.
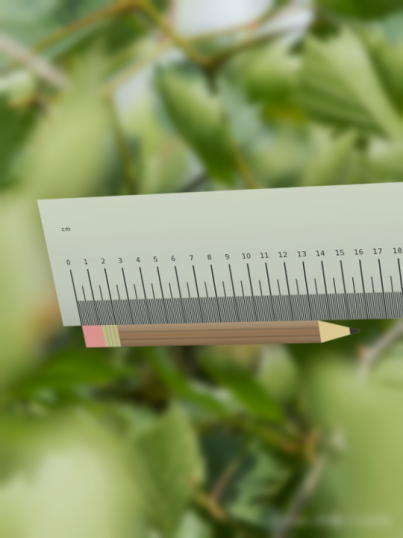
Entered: 15.5 cm
